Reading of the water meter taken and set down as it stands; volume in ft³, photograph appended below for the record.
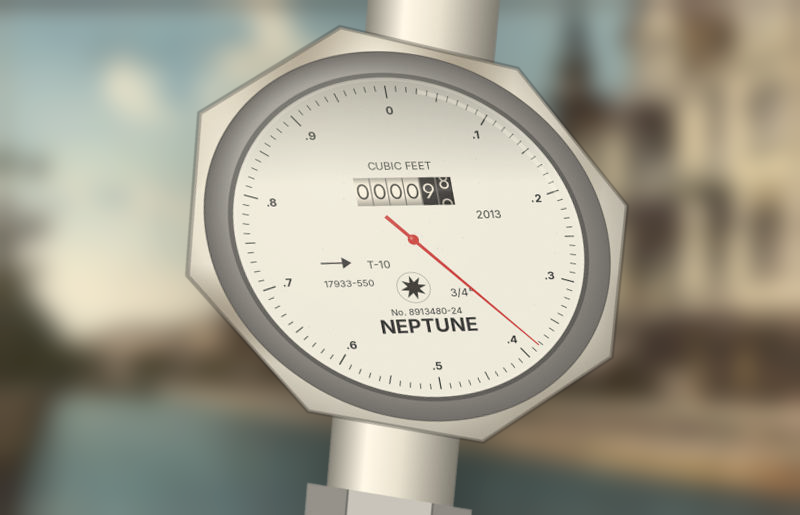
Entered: 98.38 ft³
